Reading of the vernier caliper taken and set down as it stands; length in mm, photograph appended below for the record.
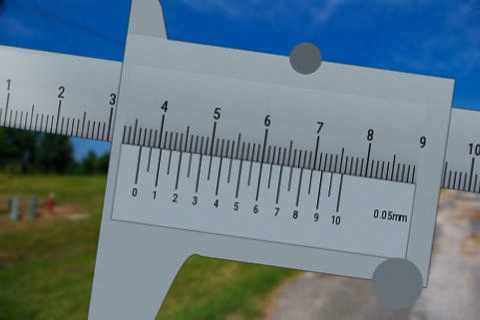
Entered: 36.5 mm
